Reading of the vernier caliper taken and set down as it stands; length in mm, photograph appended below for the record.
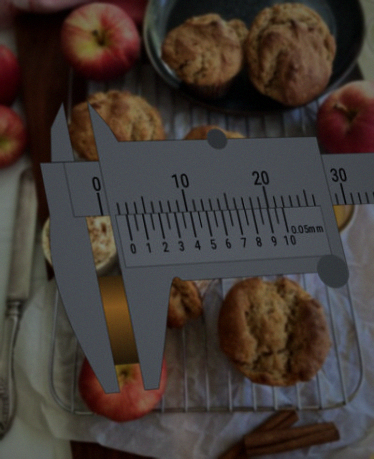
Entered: 2.8 mm
